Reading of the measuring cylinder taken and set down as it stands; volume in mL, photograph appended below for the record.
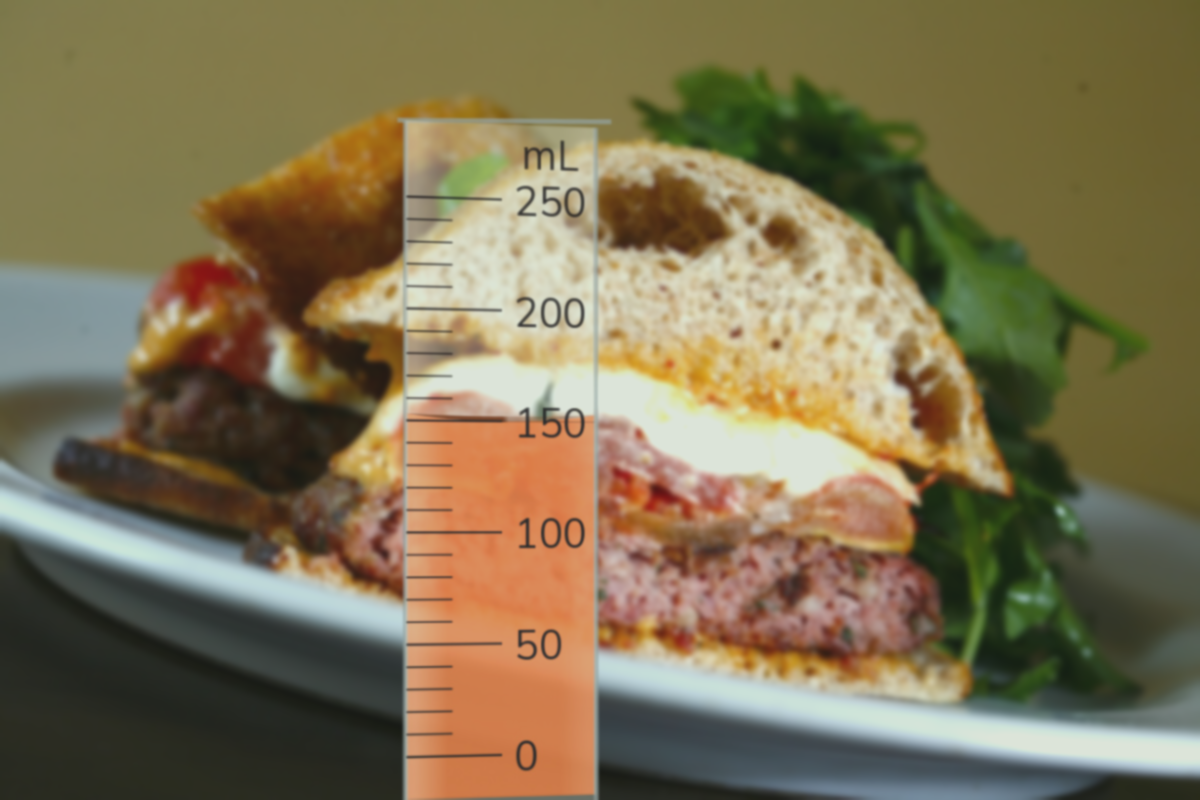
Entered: 150 mL
